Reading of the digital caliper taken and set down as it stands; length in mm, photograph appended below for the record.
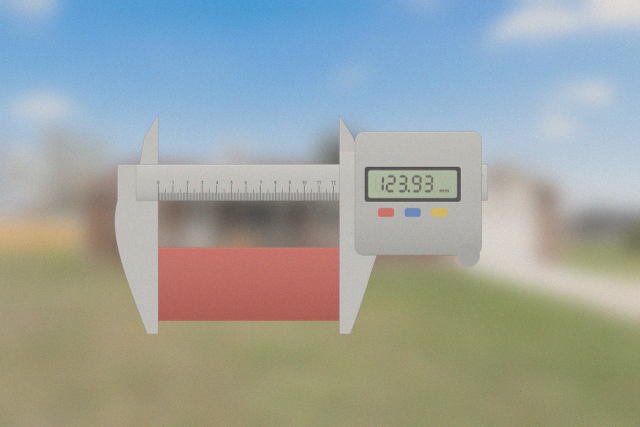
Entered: 123.93 mm
